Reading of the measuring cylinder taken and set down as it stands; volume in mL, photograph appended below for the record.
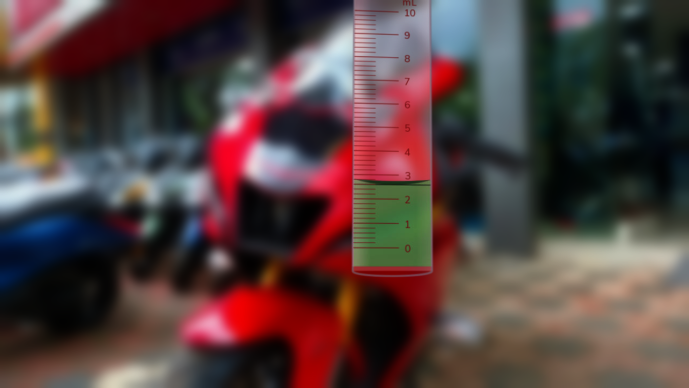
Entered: 2.6 mL
